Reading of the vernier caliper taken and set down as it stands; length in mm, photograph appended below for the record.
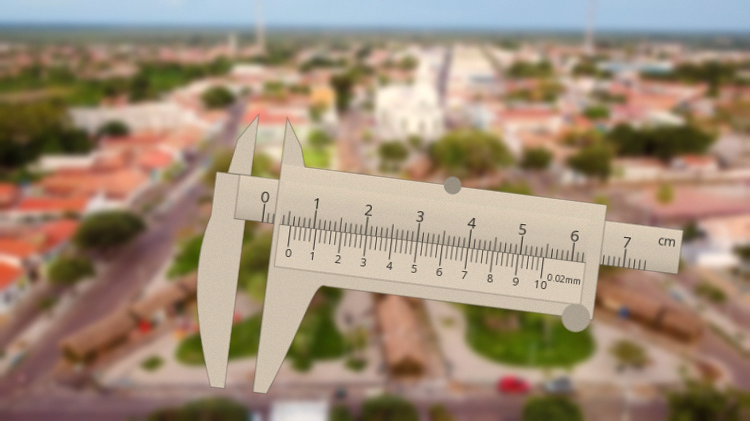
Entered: 5.5 mm
